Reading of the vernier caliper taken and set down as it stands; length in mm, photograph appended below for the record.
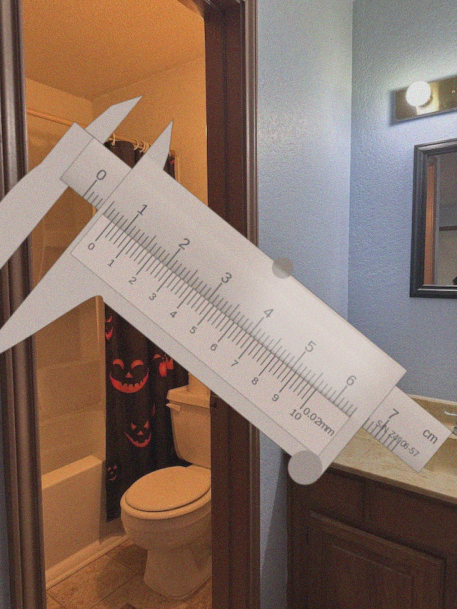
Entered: 7.0 mm
